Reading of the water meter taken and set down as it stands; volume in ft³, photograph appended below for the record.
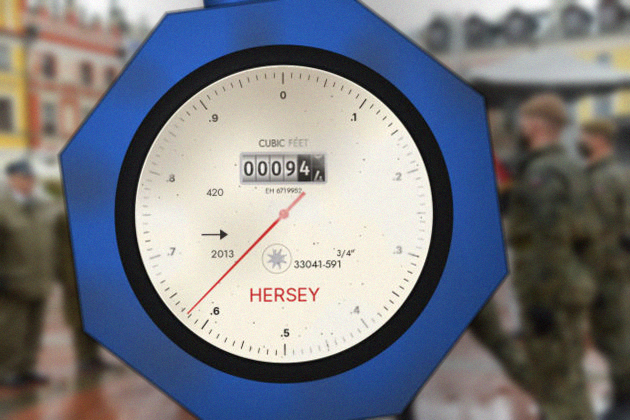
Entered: 943.62 ft³
